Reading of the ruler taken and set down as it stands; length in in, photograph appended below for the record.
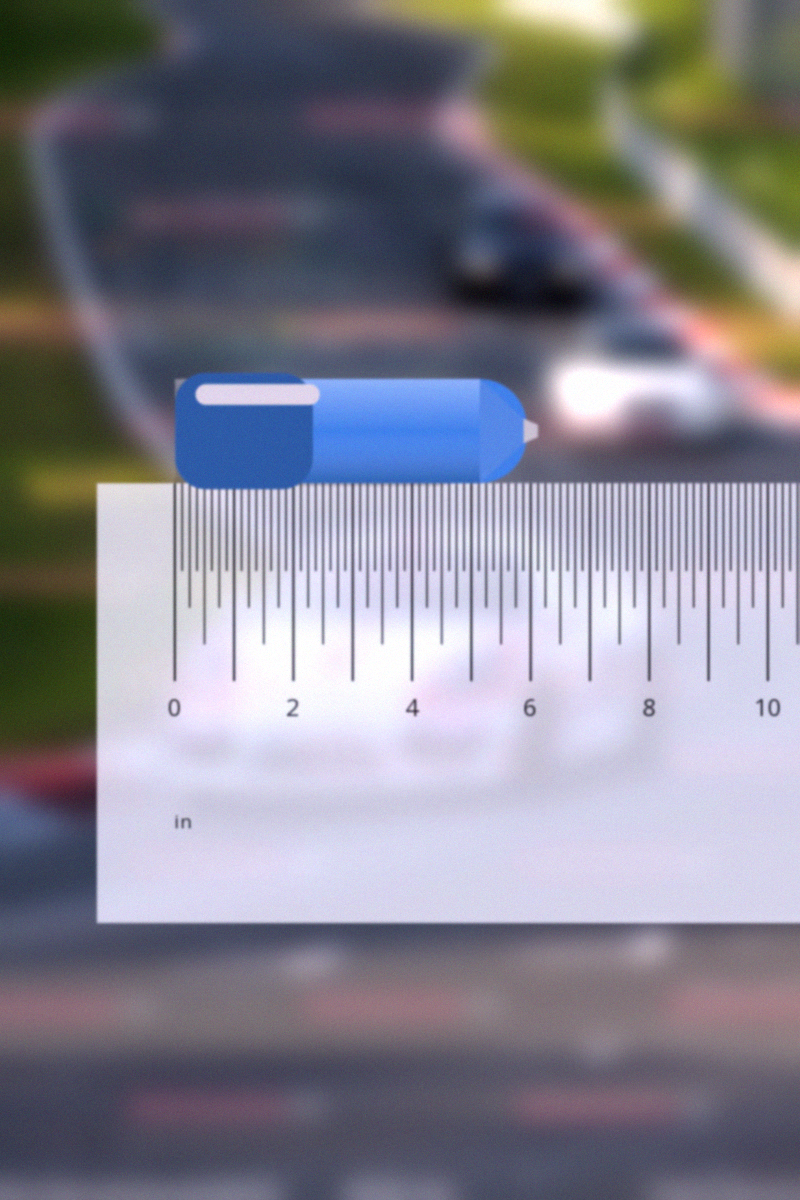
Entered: 6.125 in
